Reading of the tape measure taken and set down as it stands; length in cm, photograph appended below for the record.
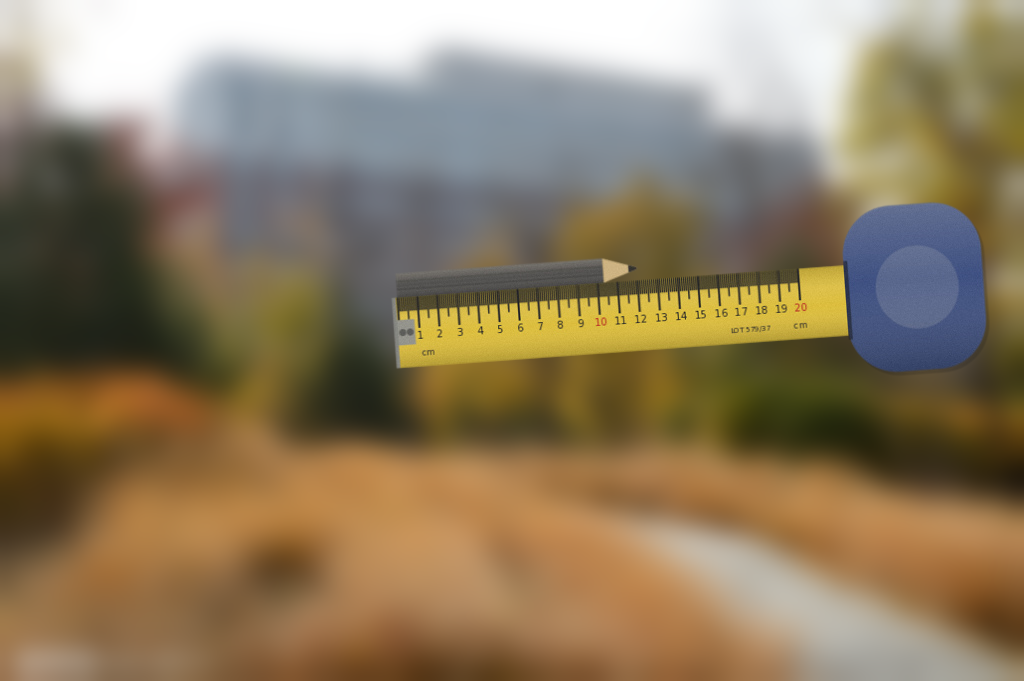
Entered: 12 cm
